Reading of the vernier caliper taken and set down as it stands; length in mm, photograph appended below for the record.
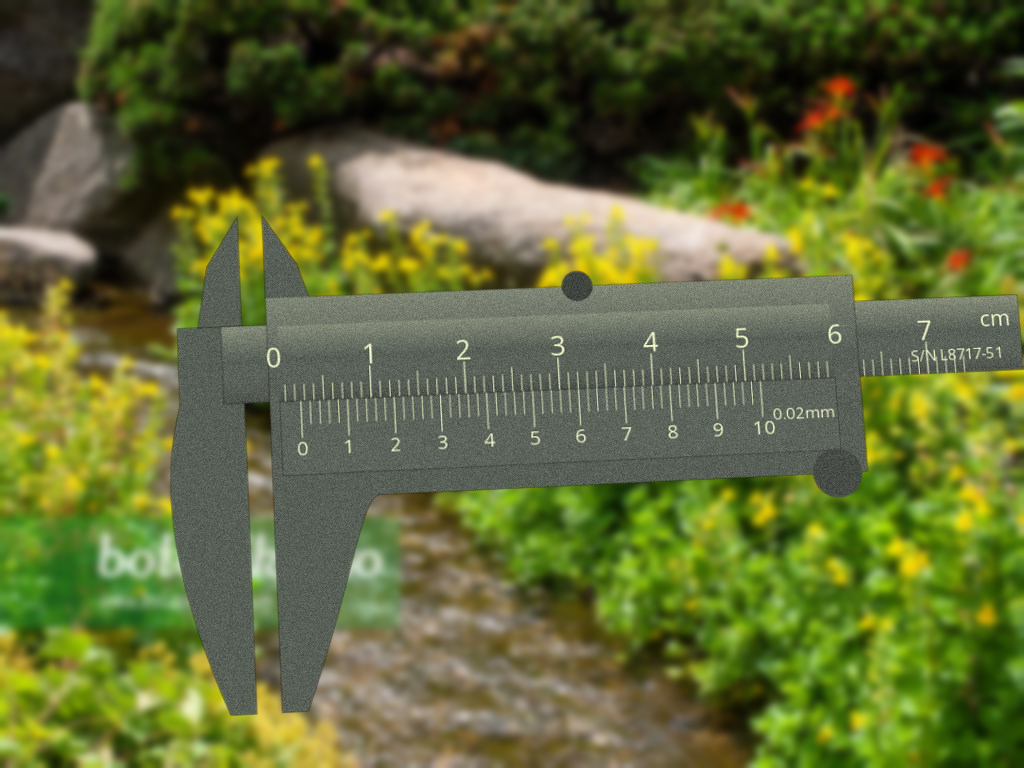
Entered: 2.6 mm
